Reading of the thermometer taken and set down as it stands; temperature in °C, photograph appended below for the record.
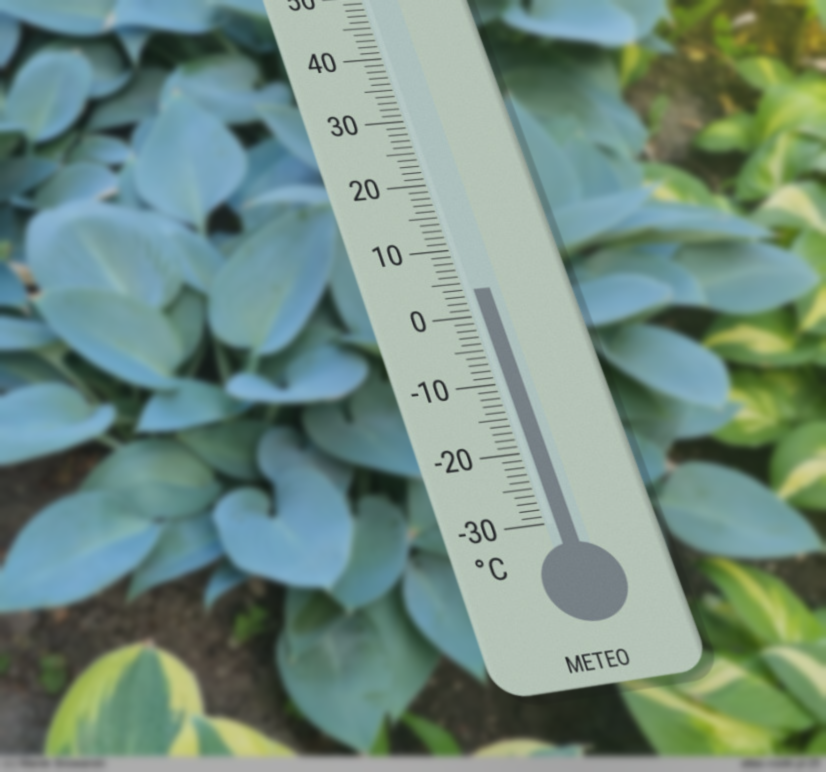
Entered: 4 °C
